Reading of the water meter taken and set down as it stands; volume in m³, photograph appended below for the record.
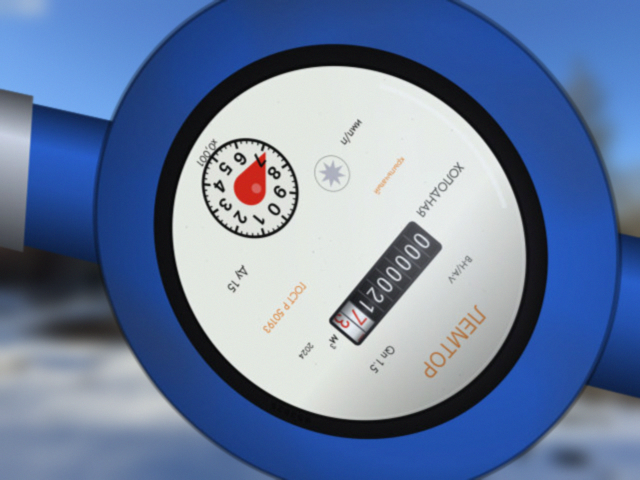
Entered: 21.727 m³
